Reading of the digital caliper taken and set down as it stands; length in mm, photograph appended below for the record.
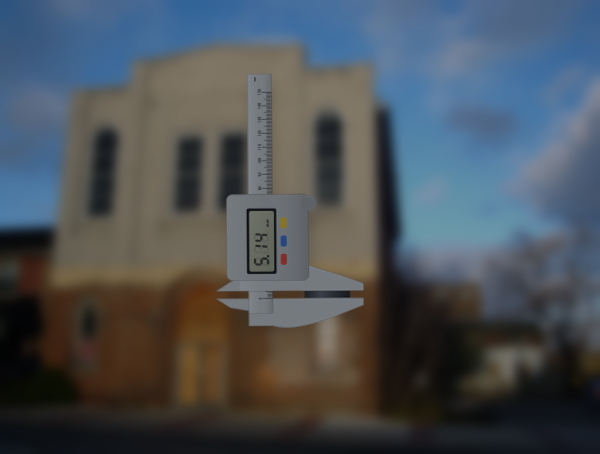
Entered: 5.14 mm
